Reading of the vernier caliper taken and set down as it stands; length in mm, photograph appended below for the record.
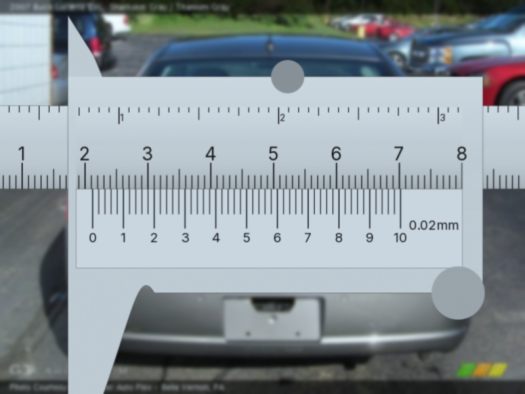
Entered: 21.2 mm
